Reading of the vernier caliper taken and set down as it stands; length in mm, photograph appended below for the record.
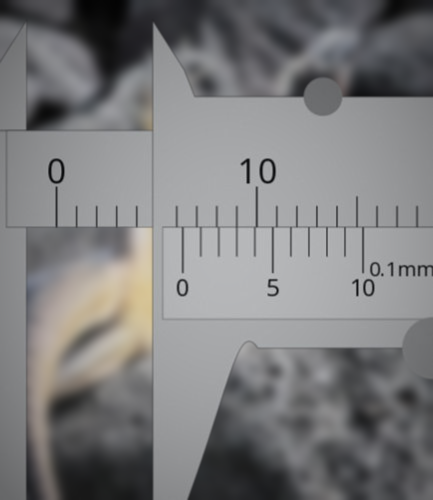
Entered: 6.3 mm
